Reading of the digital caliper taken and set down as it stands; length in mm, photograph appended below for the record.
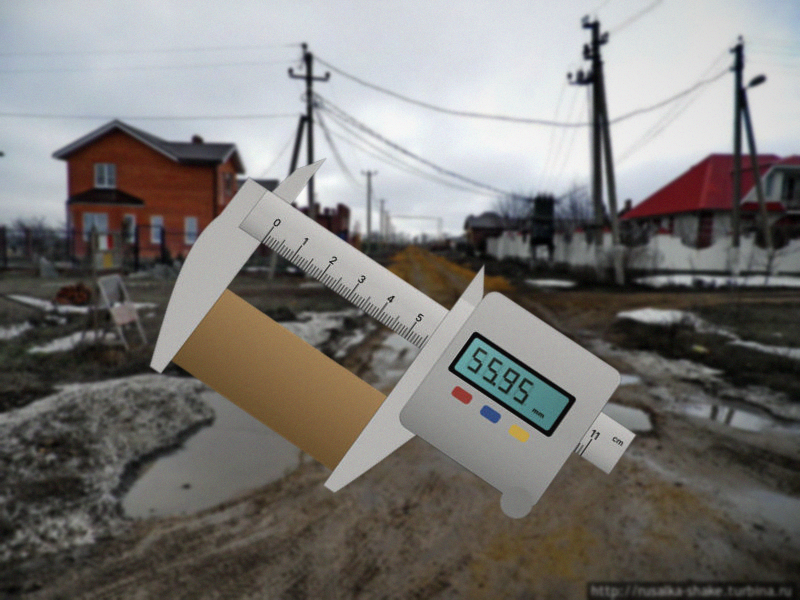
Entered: 55.95 mm
